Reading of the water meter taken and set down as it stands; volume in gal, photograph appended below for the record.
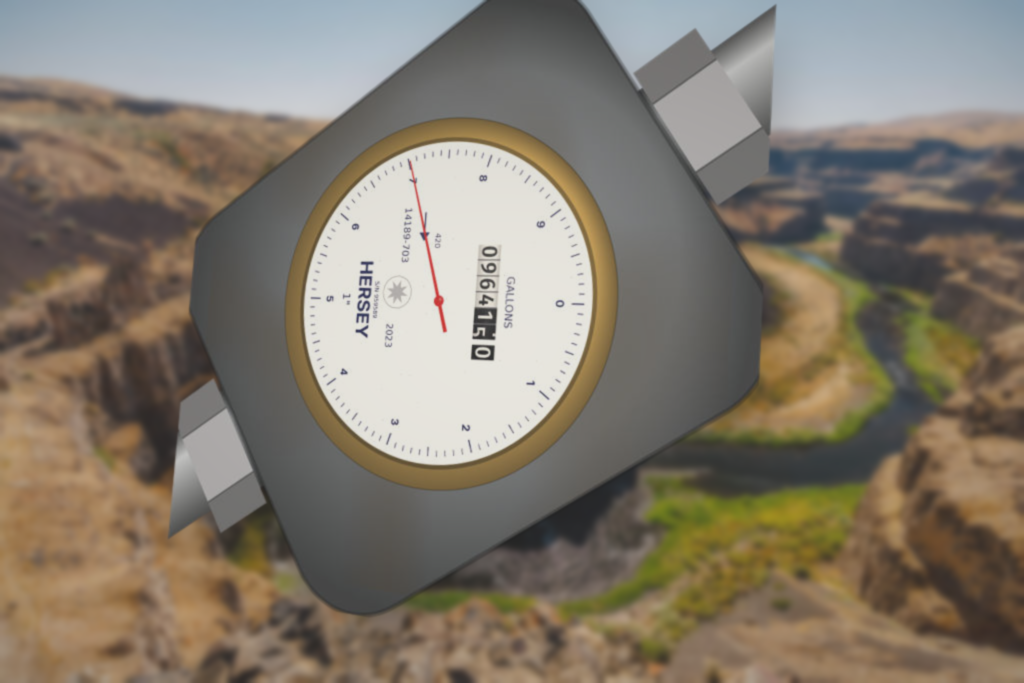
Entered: 964147.0 gal
